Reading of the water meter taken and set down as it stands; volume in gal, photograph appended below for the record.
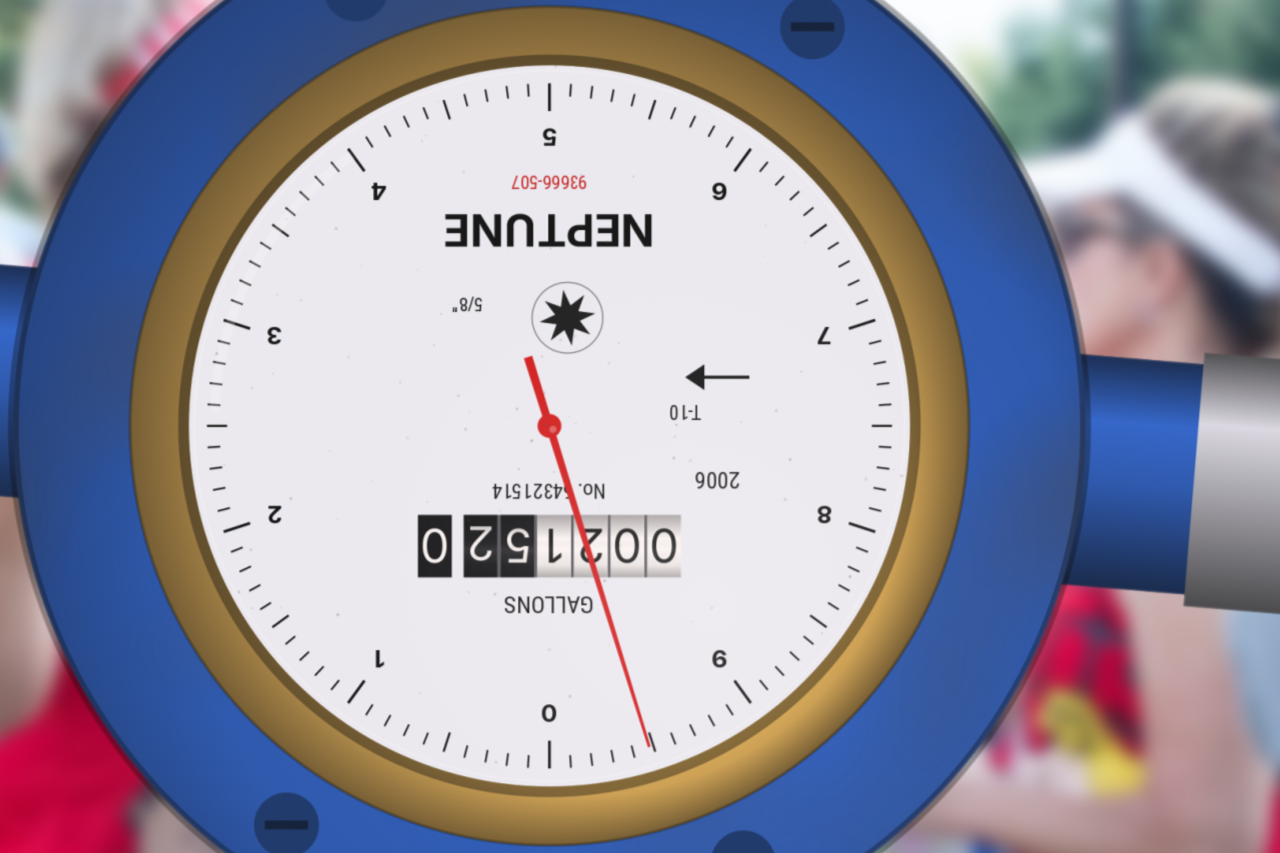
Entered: 21519.5 gal
